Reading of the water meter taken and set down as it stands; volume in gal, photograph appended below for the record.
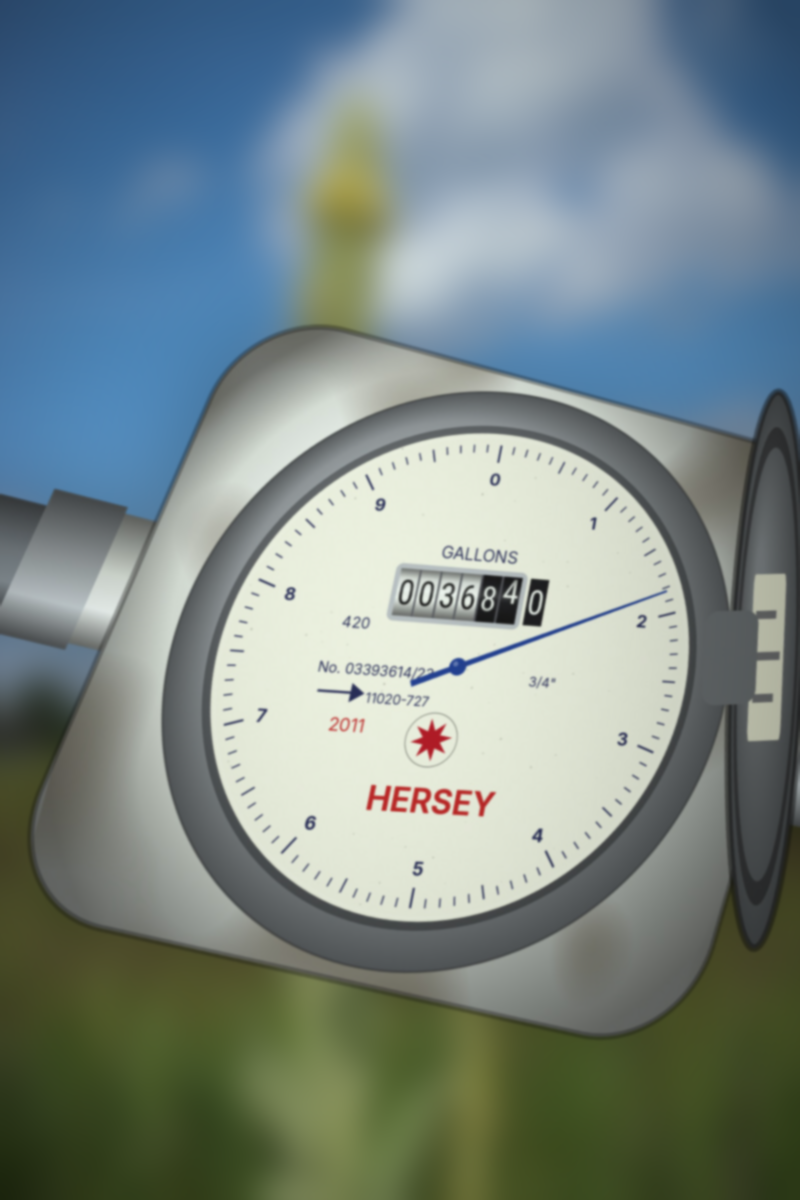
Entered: 36841.8 gal
